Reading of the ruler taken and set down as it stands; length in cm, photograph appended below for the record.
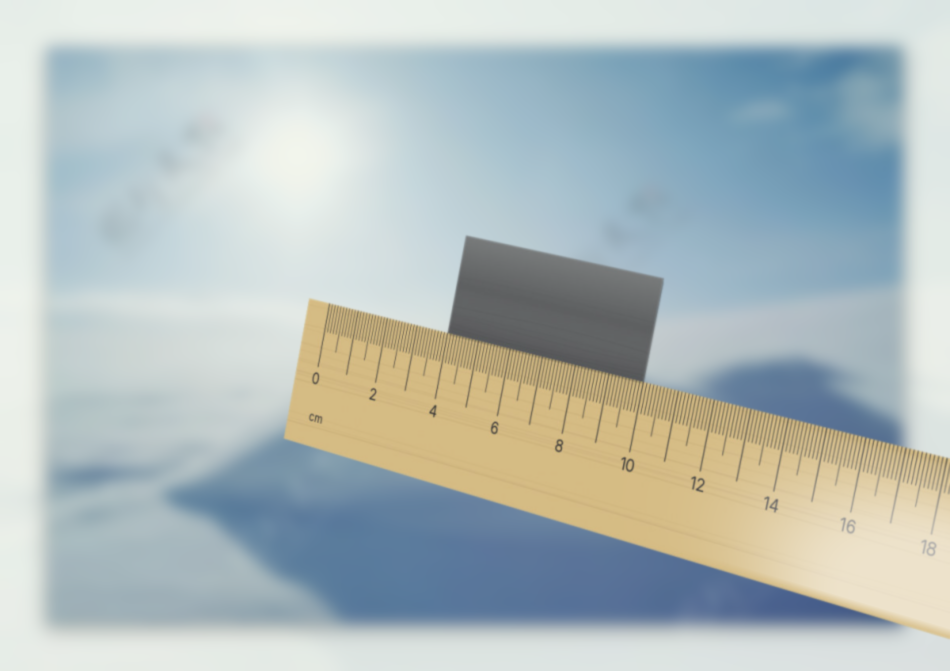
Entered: 6 cm
